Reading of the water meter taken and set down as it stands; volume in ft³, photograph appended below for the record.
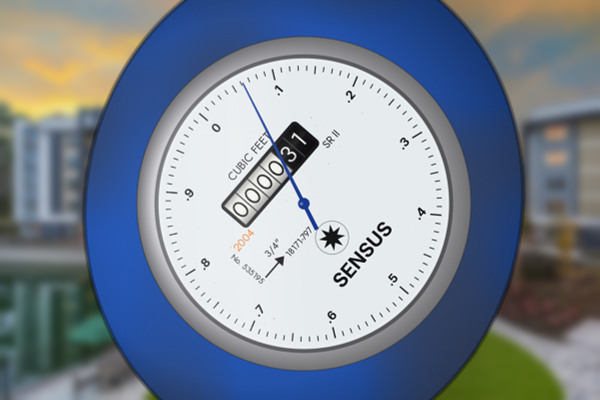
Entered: 31.06 ft³
